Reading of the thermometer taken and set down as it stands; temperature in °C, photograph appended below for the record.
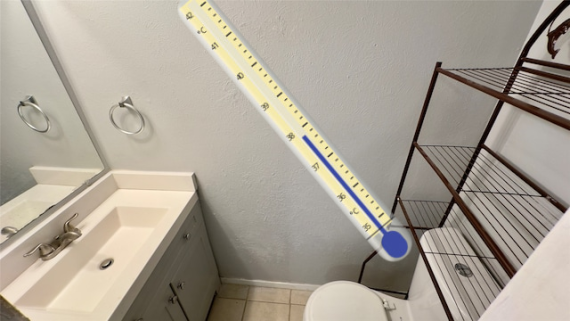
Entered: 37.8 °C
